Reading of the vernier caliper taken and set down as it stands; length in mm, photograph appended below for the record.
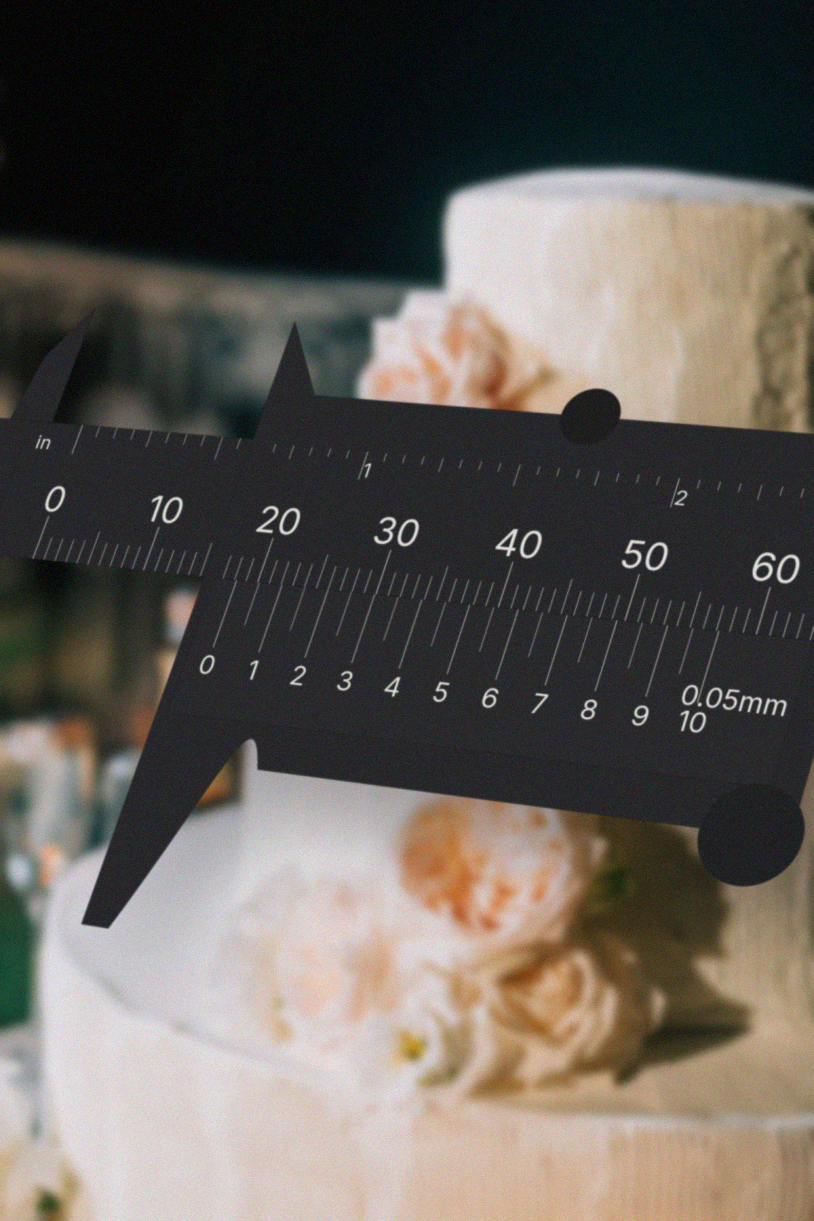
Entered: 18.2 mm
